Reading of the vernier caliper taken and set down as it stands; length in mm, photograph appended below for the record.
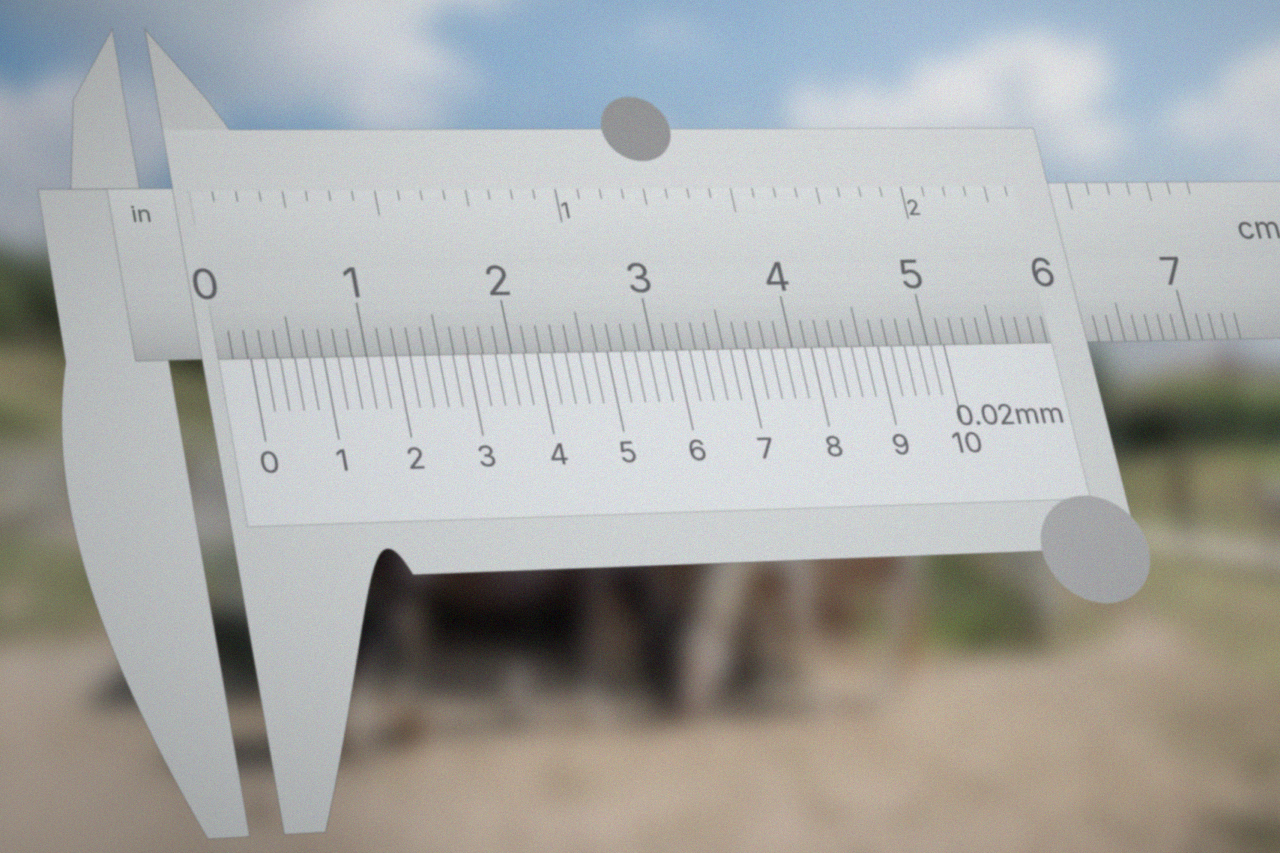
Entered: 2.2 mm
